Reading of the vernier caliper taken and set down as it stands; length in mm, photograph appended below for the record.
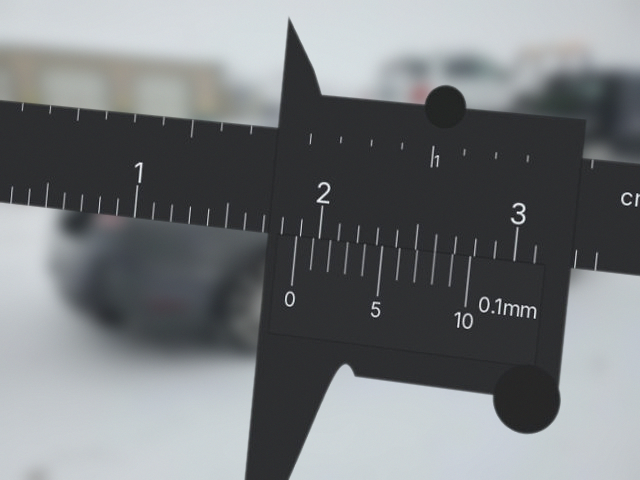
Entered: 18.8 mm
